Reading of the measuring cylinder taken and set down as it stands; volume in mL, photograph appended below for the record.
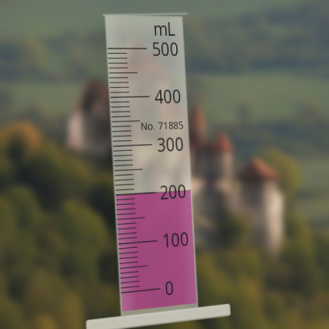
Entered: 200 mL
